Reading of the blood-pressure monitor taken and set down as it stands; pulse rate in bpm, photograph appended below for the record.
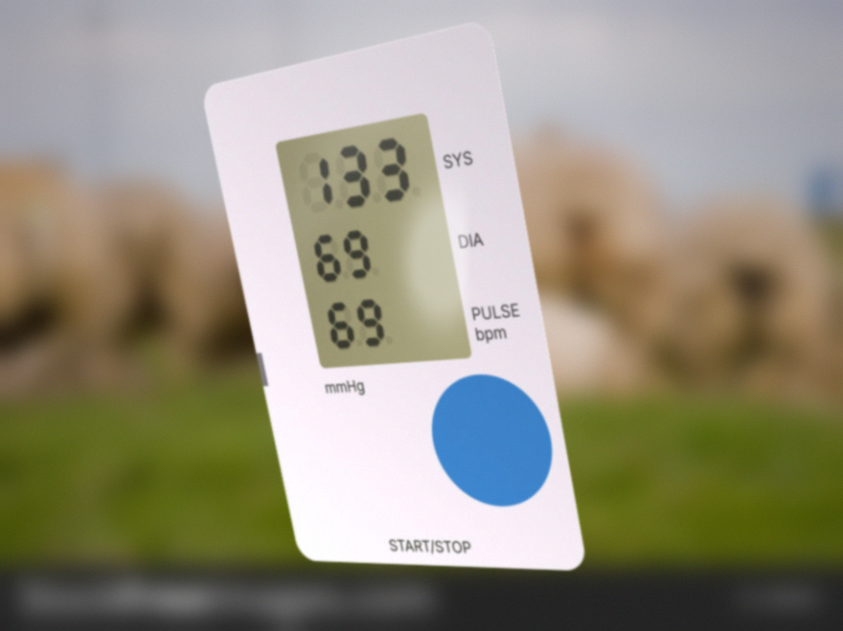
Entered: 69 bpm
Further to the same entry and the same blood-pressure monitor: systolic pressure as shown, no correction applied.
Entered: 133 mmHg
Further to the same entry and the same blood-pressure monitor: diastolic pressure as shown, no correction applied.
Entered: 69 mmHg
